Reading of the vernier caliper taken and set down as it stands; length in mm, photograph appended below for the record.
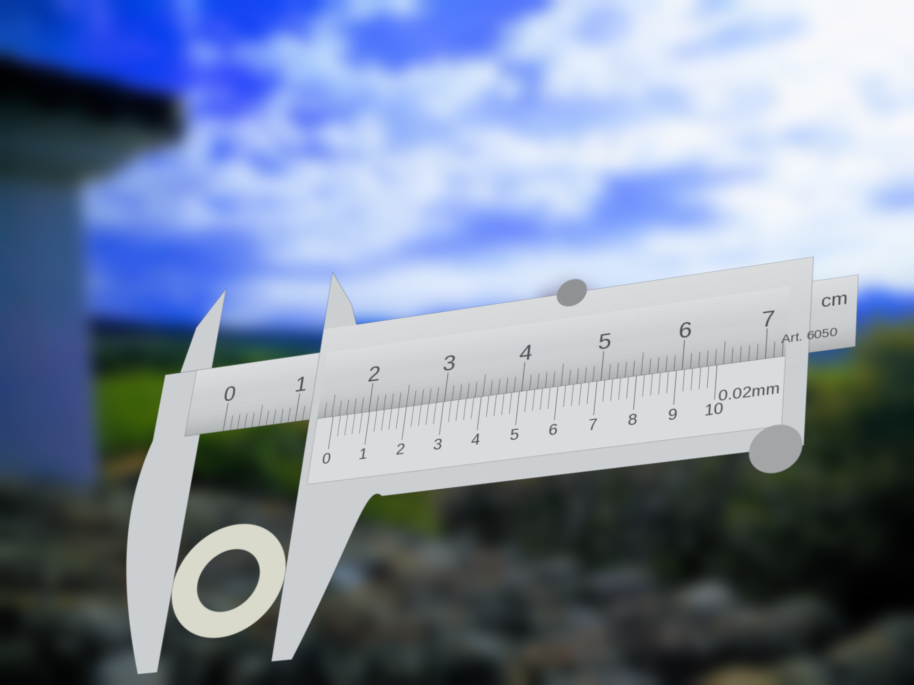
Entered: 15.2 mm
